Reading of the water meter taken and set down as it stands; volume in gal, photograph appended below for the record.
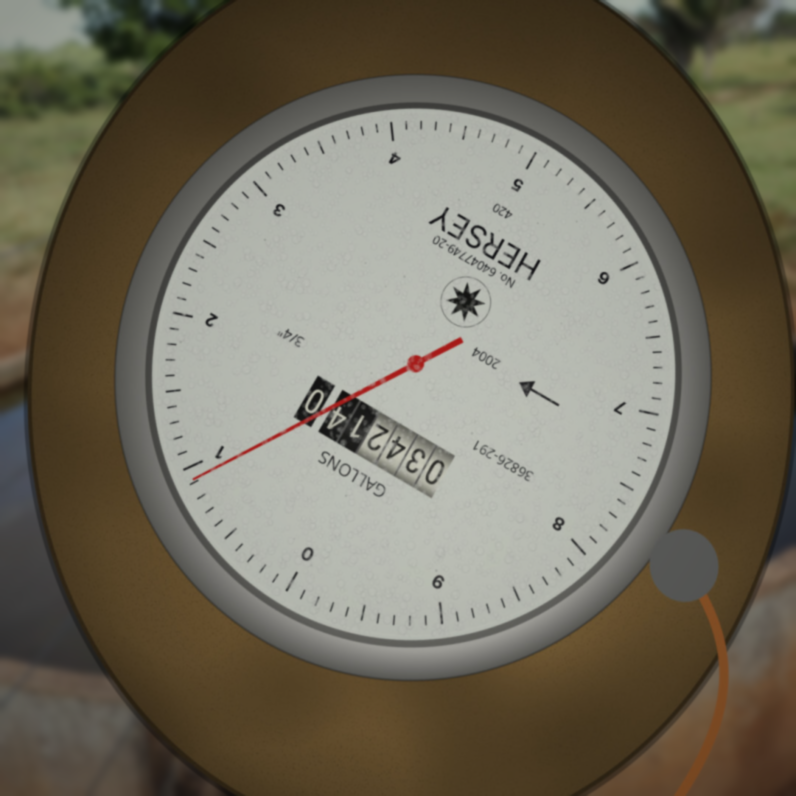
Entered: 342140.9 gal
